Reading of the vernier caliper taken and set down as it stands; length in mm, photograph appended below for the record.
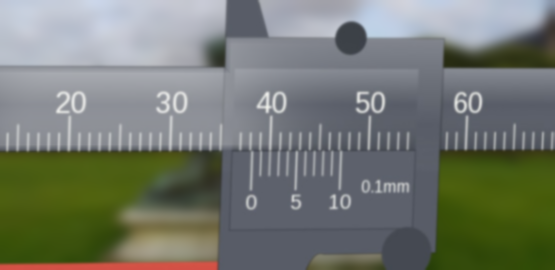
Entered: 38.2 mm
